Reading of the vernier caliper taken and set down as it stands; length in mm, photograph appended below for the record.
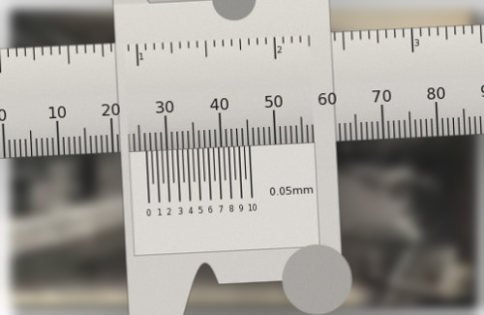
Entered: 26.2 mm
